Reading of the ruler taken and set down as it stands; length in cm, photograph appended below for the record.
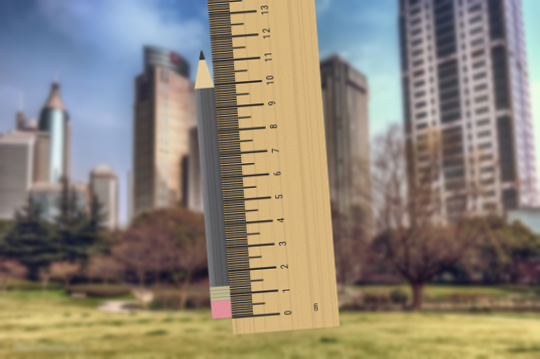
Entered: 11.5 cm
